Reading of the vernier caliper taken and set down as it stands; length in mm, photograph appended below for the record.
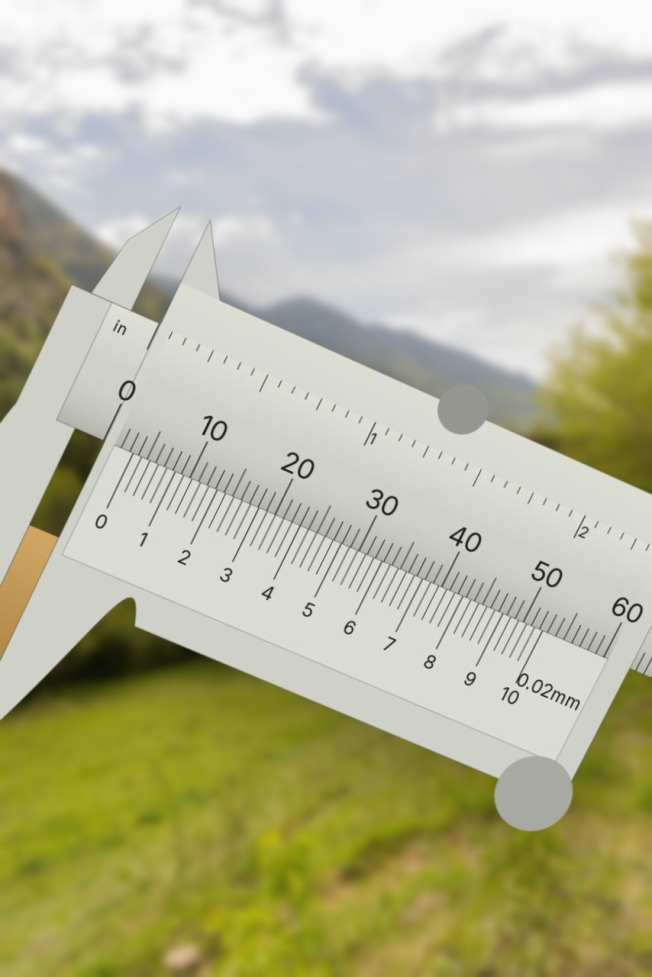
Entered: 3.4 mm
